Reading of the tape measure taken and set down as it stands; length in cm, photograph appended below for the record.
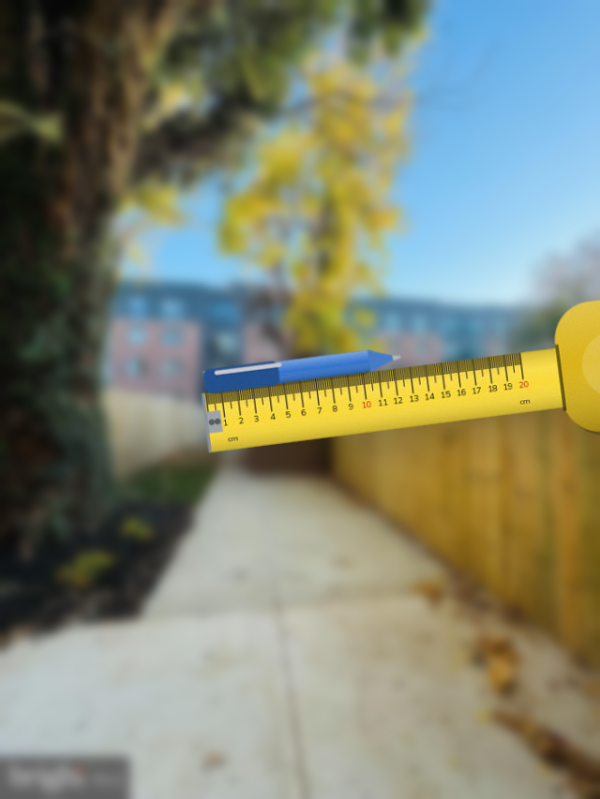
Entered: 12.5 cm
